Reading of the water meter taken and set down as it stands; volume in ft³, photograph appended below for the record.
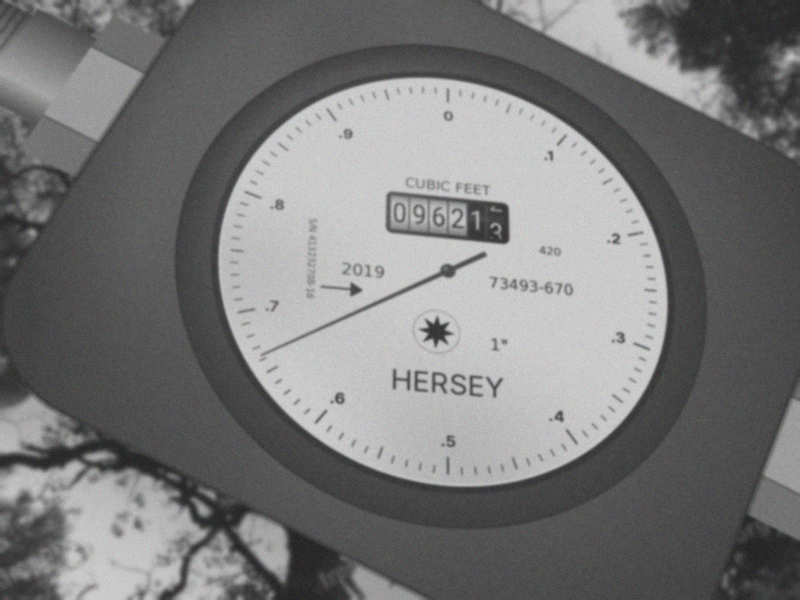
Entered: 96212.66 ft³
